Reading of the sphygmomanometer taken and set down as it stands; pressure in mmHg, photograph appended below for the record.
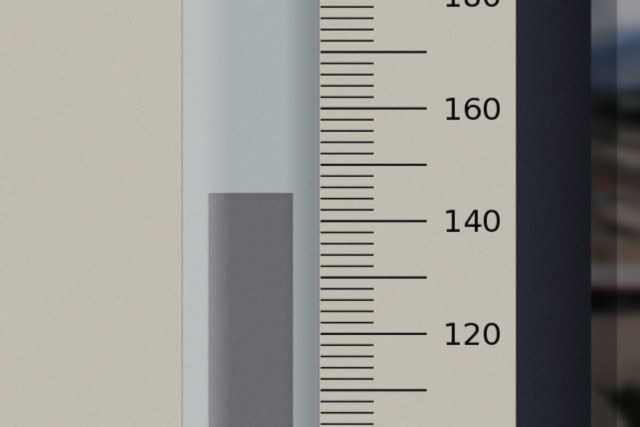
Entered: 145 mmHg
